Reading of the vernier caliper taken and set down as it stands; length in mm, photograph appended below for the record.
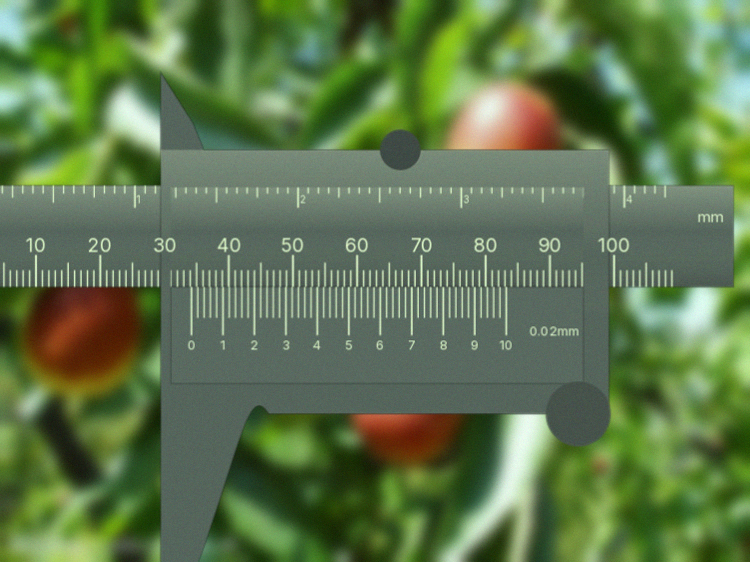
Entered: 34.2 mm
